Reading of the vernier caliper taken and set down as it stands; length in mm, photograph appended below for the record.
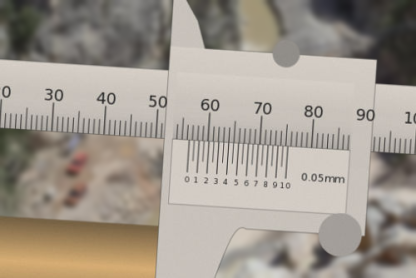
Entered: 56.4 mm
